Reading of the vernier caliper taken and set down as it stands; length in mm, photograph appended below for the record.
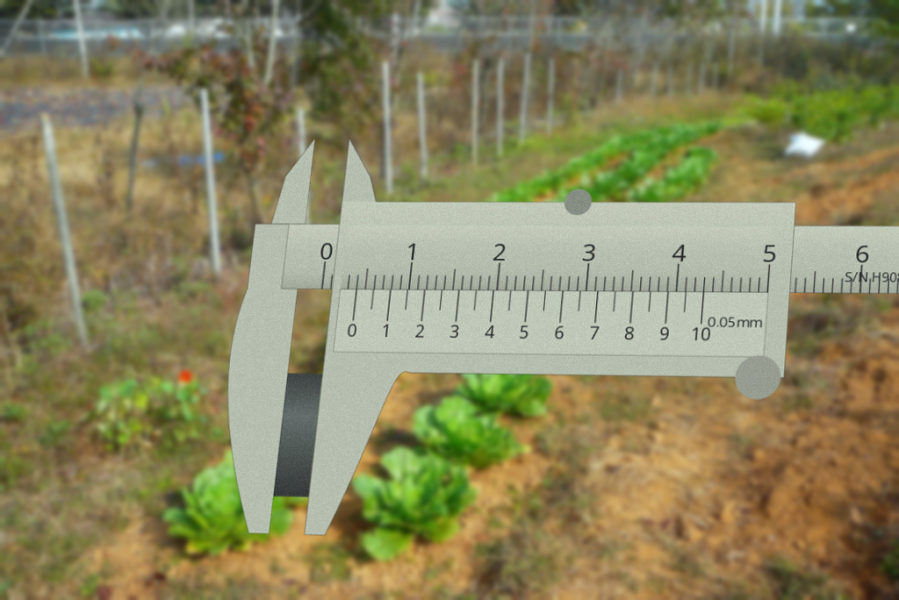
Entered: 4.0 mm
